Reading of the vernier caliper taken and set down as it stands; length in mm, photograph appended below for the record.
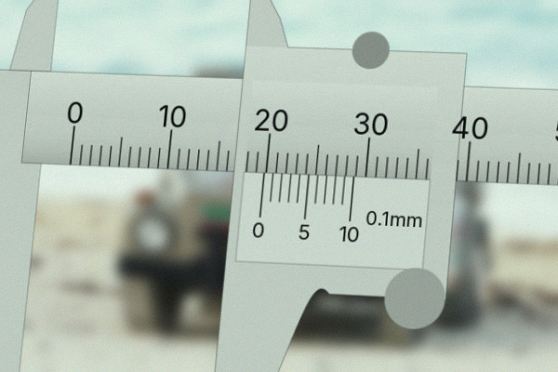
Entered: 19.8 mm
